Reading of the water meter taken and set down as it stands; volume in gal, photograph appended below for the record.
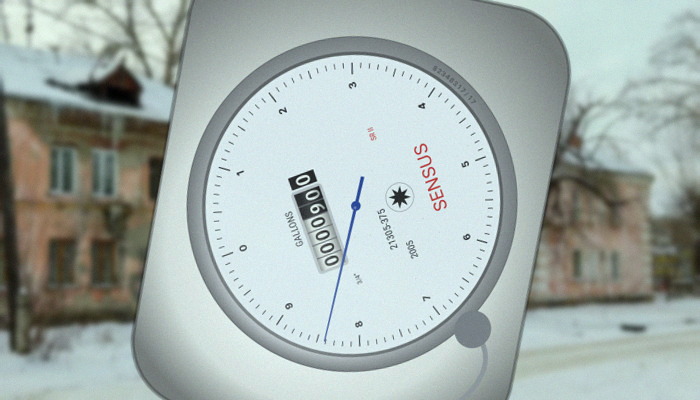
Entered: 898.4 gal
